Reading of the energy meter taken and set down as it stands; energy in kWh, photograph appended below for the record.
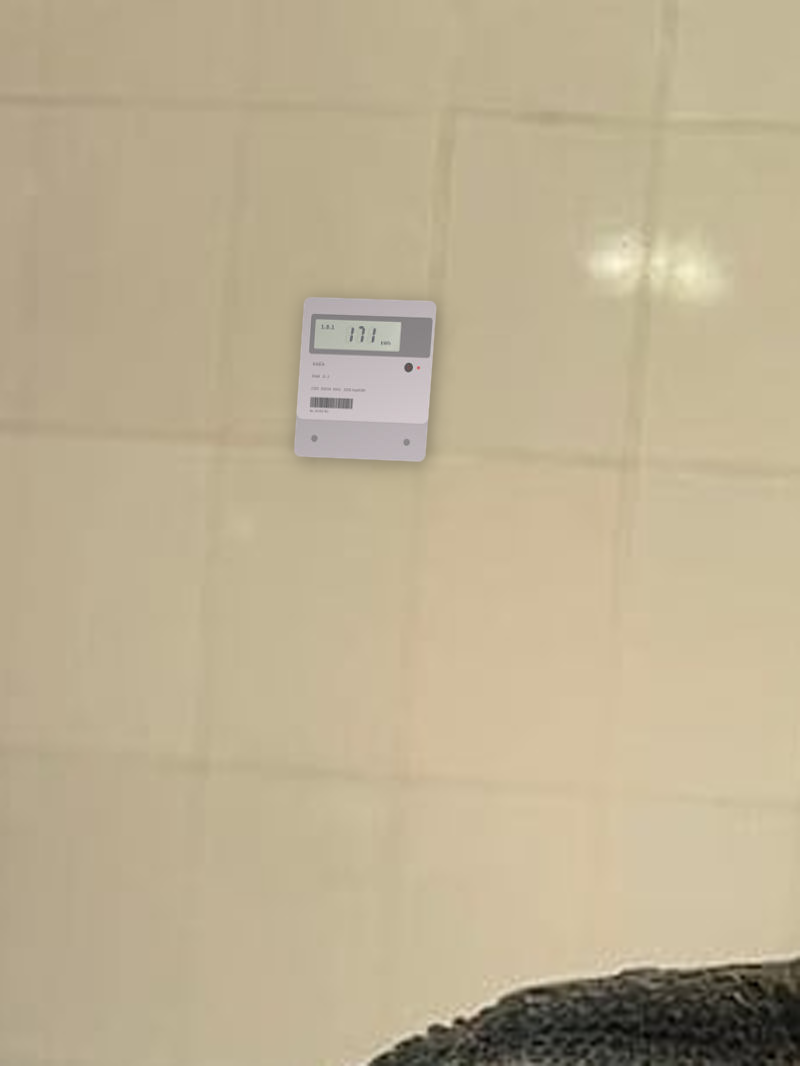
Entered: 171 kWh
